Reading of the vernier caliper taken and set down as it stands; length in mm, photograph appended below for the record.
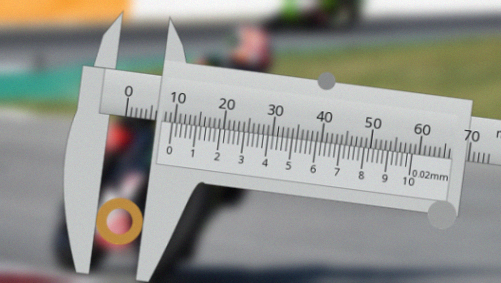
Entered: 9.5 mm
